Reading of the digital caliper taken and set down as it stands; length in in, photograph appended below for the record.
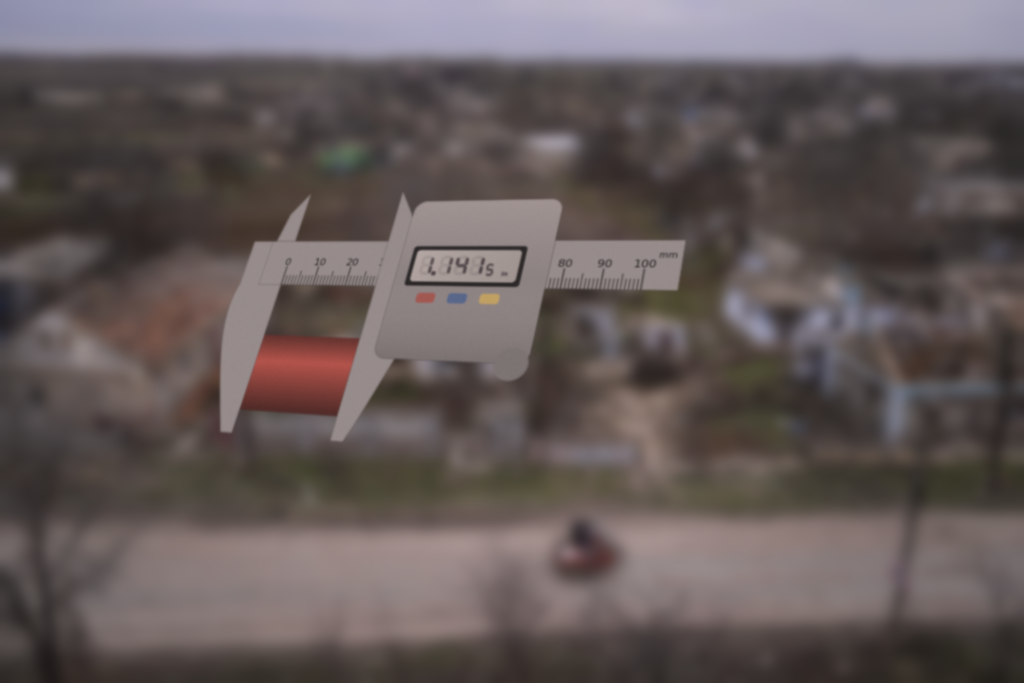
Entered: 1.1415 in
